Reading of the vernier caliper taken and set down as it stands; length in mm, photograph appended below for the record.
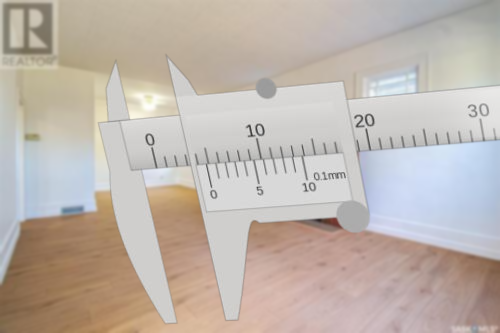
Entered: 4.8 mm
